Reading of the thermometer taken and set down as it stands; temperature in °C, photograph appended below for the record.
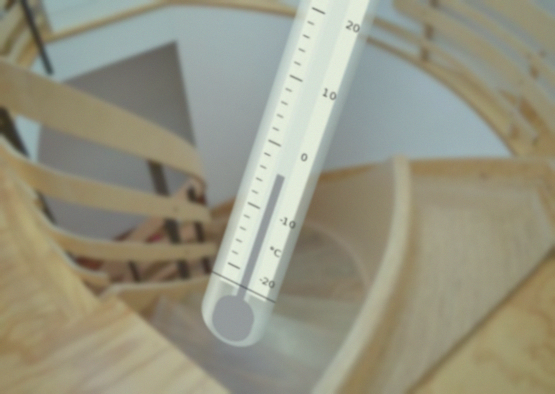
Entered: -4 °C
